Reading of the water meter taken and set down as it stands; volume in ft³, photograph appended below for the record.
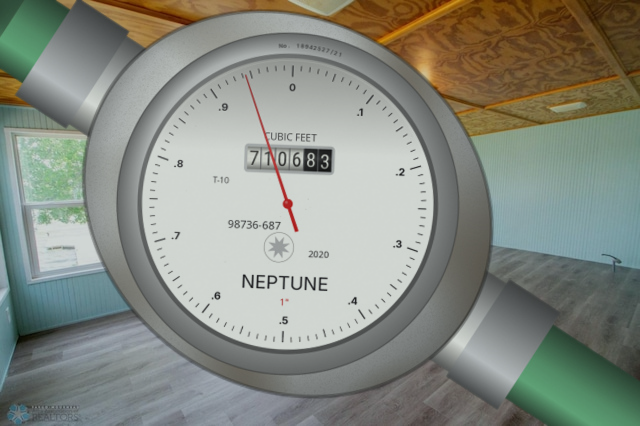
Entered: 710682.94 ft³
